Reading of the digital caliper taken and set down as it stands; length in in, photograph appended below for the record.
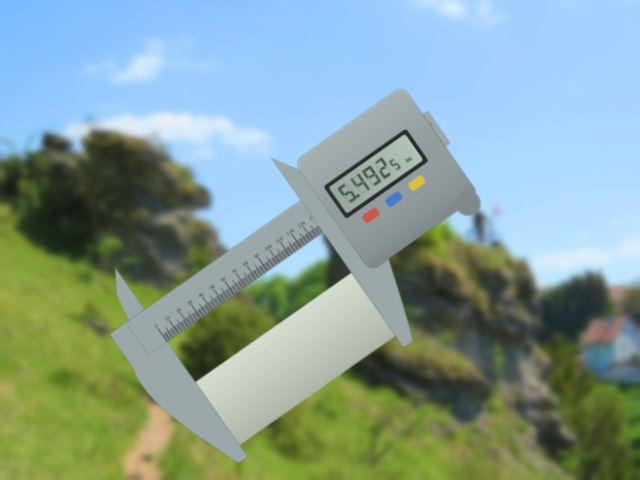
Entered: 5.4925 in
